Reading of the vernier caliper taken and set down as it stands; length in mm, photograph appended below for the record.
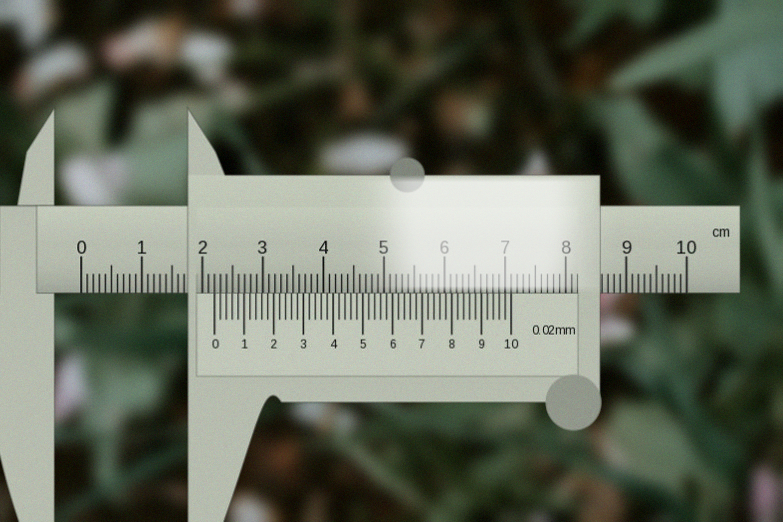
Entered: 22.0 mm
